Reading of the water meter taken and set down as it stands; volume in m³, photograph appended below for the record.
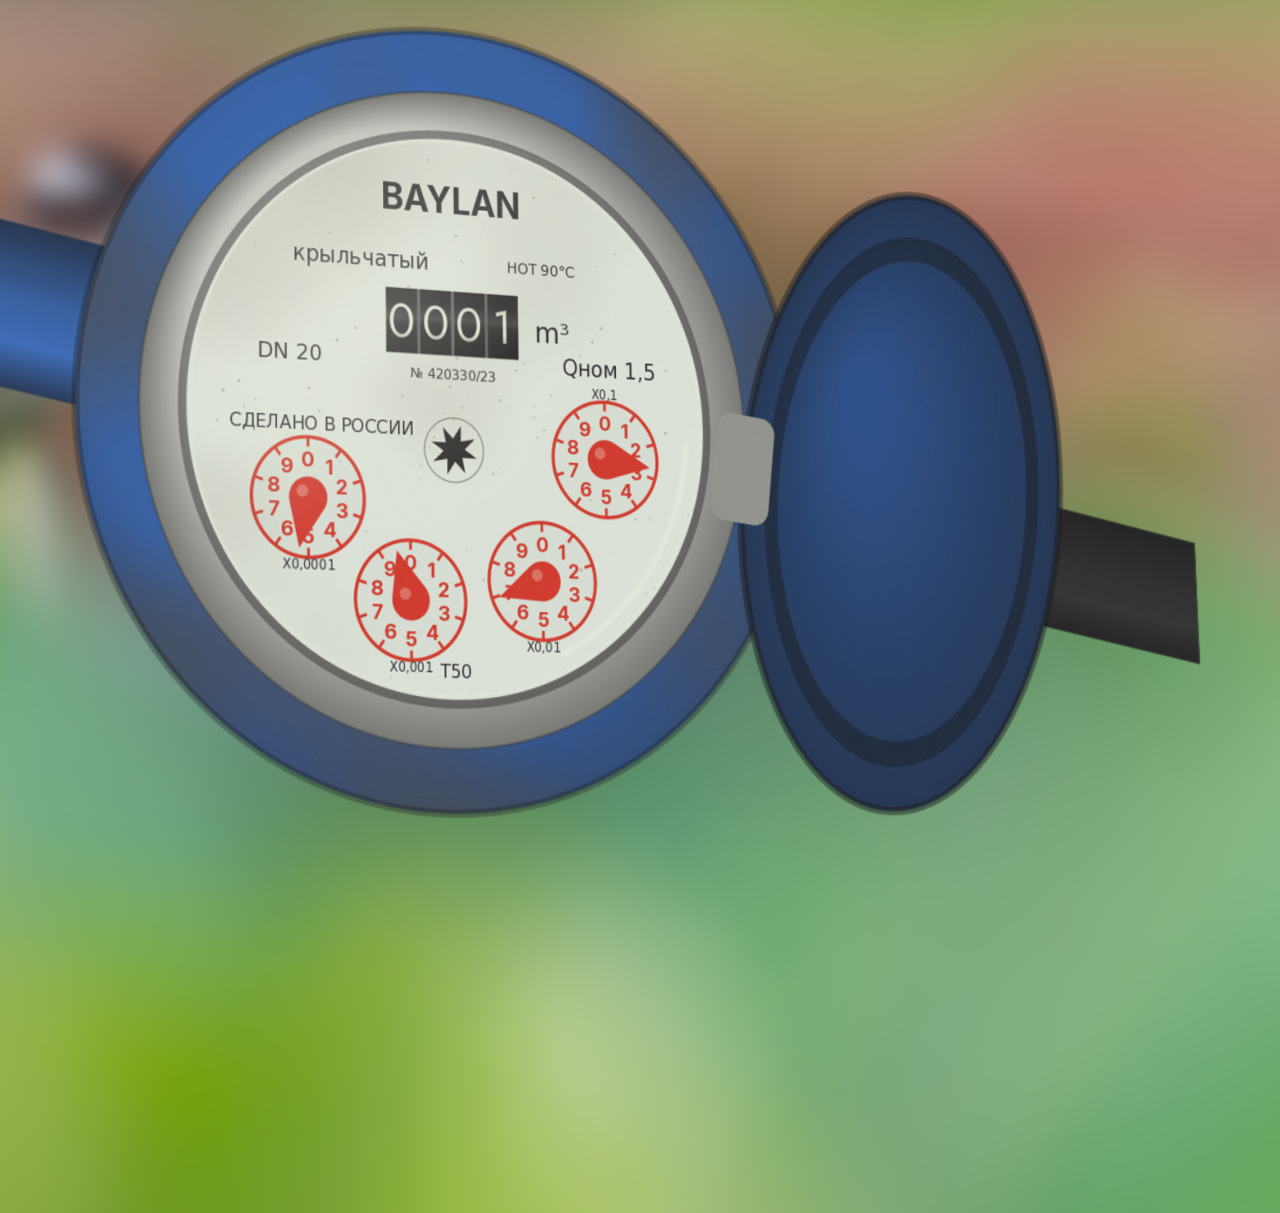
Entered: 1.2695 m³
